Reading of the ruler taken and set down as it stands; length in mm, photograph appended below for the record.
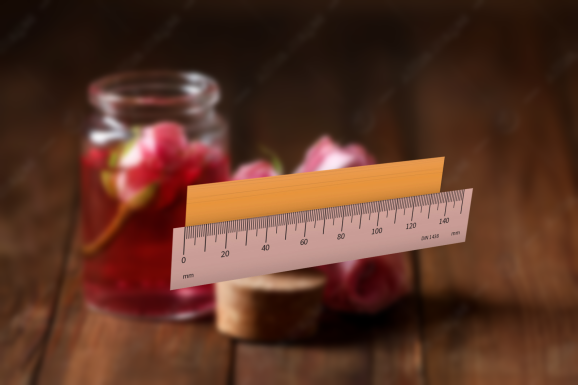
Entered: 135 mm
